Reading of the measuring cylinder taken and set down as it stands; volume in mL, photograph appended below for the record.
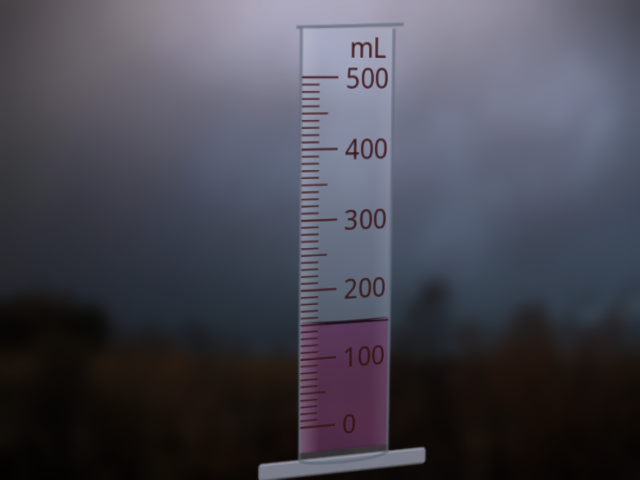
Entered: 150 mL
